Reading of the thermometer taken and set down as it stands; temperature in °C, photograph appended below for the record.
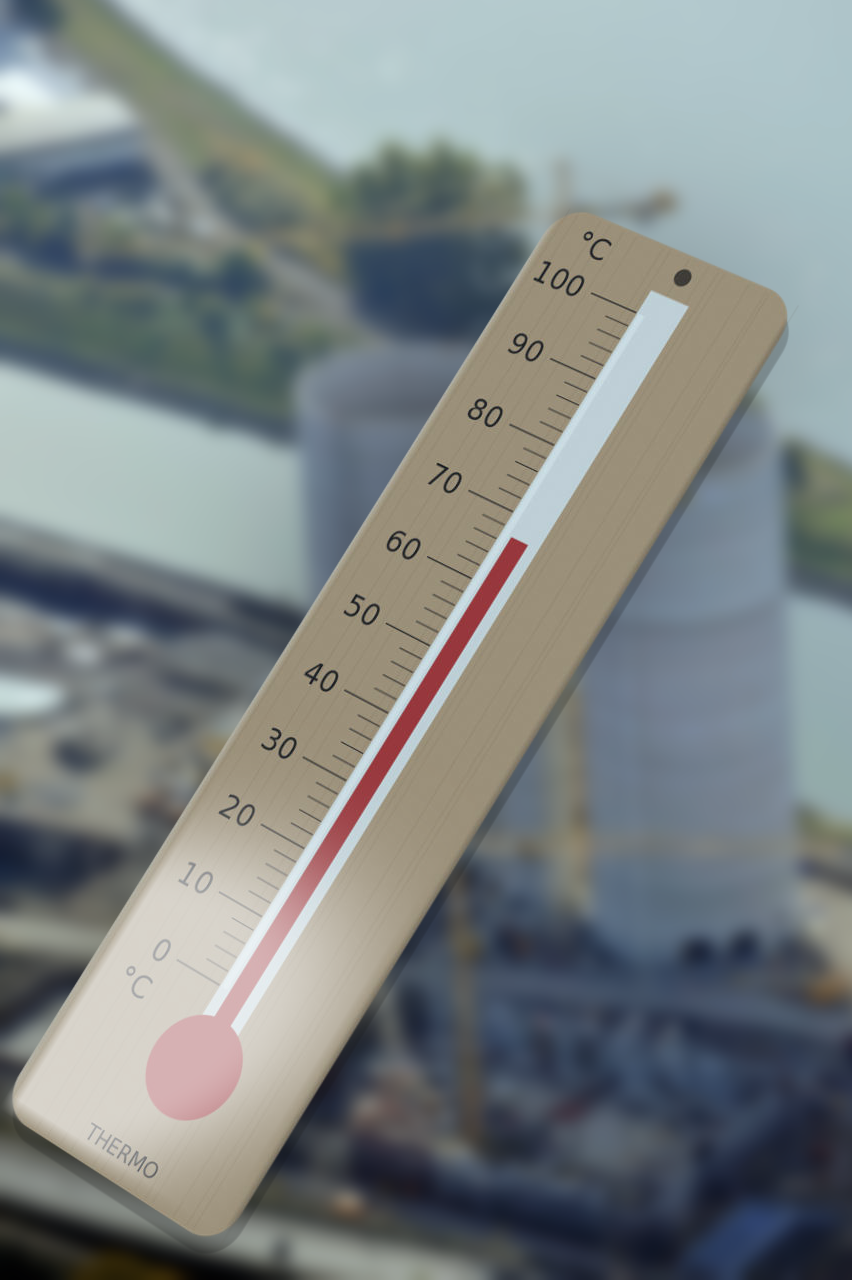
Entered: 67 °C
